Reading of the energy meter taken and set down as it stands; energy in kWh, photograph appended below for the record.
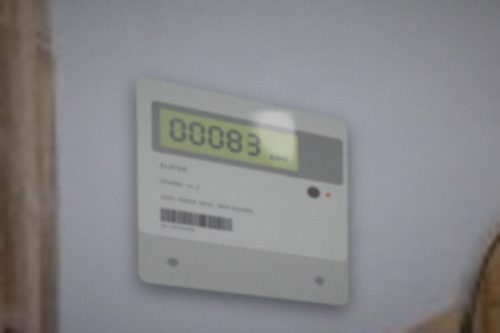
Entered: 83 kWh
